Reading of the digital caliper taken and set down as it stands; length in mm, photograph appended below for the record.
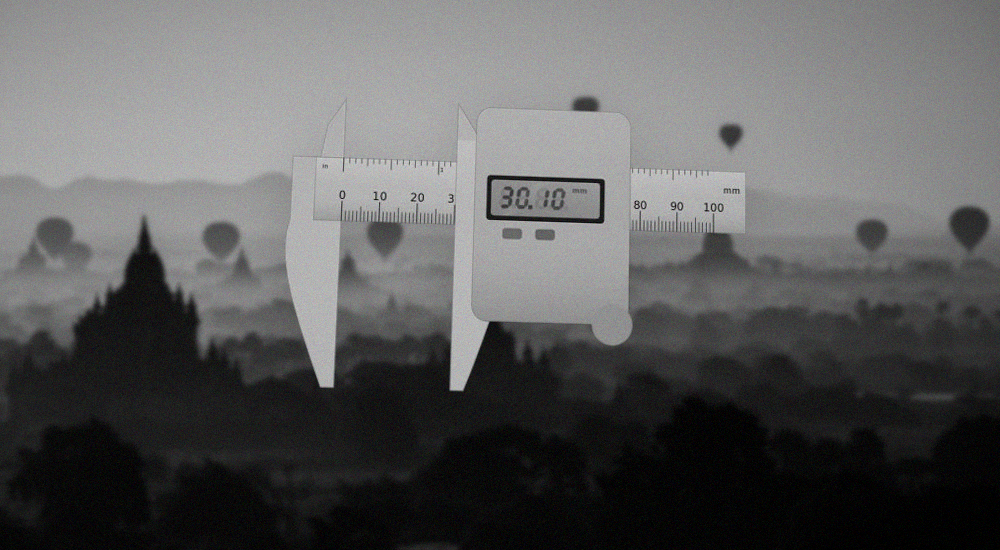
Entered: 30.10 mm
